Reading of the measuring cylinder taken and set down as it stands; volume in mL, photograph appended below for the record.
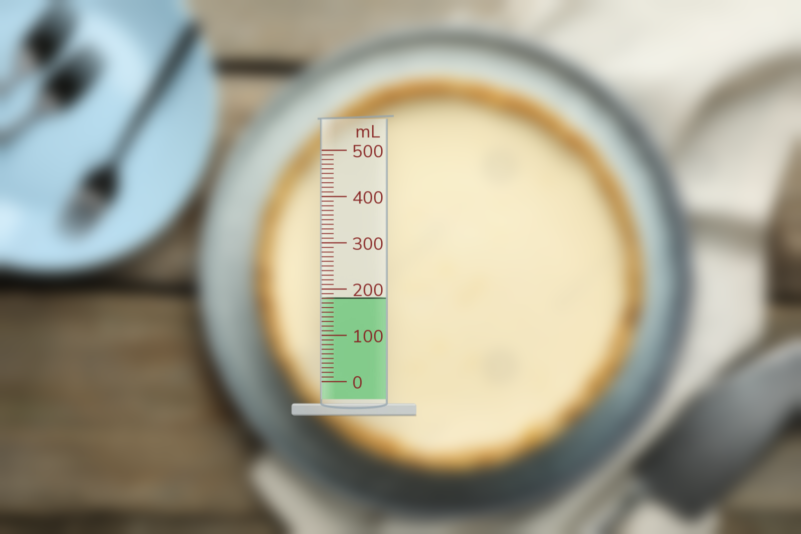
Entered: 180 mL
